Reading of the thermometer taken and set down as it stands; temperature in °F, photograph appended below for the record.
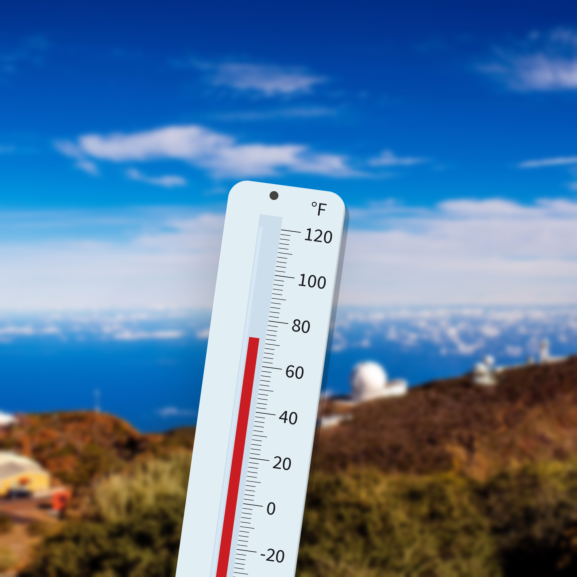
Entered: 72 °F
